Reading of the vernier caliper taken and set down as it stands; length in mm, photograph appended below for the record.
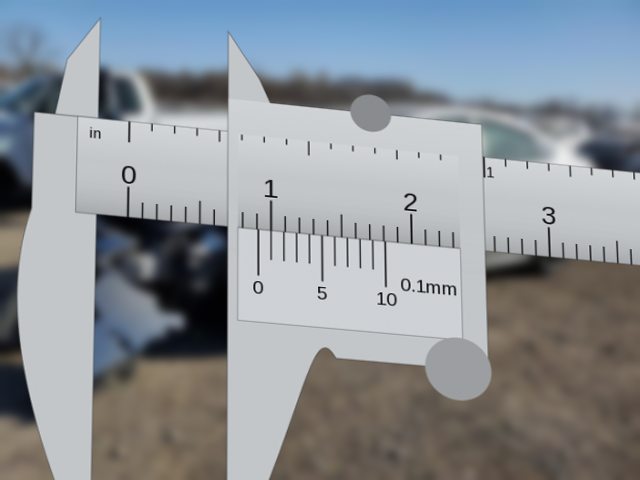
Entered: 9.1 mm
